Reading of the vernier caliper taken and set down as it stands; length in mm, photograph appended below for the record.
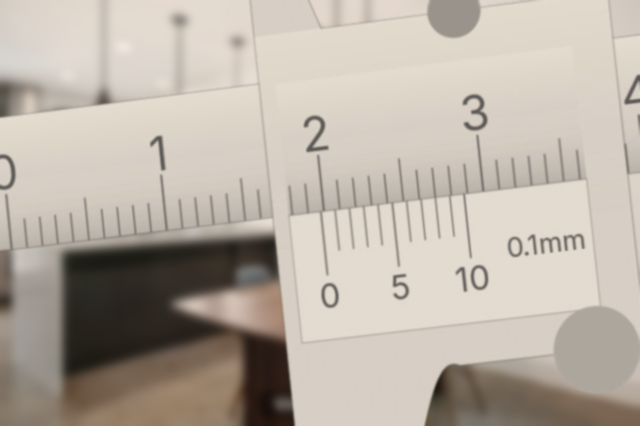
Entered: 19.8 mm
